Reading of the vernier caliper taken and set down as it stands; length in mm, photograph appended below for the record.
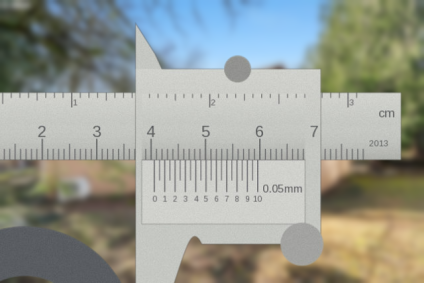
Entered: 40.6 mm
